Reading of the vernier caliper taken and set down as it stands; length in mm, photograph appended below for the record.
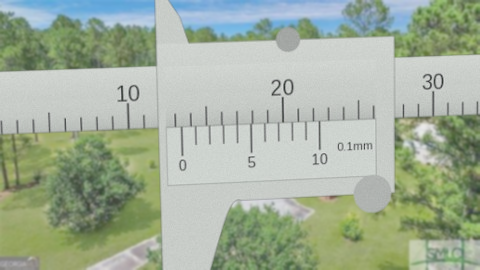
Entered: 13.4 mm
